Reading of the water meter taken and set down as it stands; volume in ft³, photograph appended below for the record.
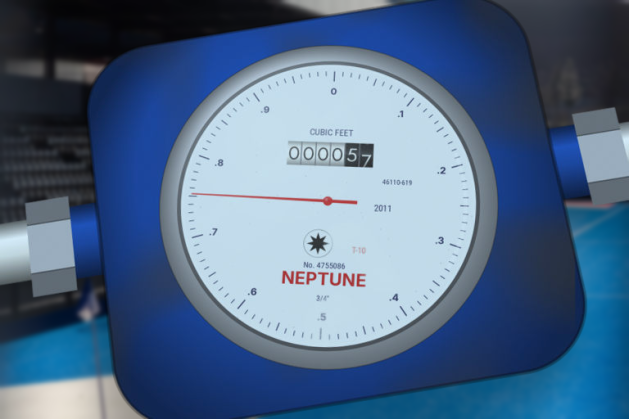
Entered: 56.75 ft³
